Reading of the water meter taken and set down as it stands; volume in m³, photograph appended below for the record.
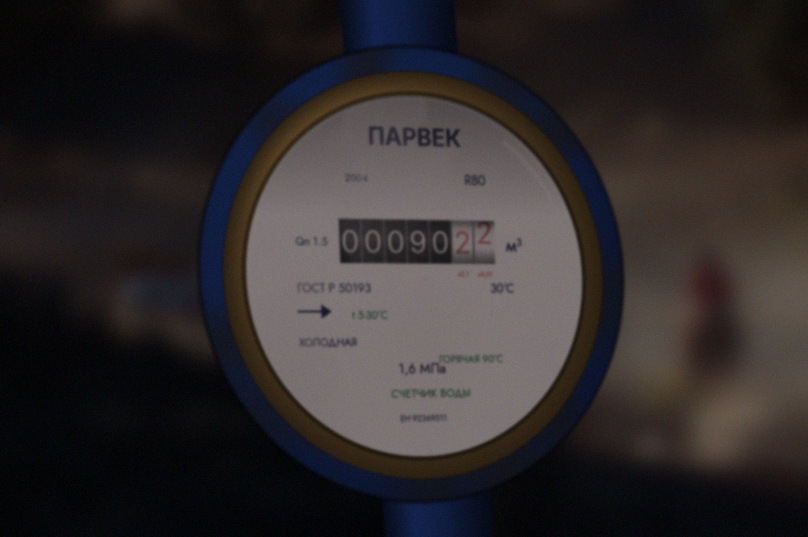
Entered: 90.22 m³
